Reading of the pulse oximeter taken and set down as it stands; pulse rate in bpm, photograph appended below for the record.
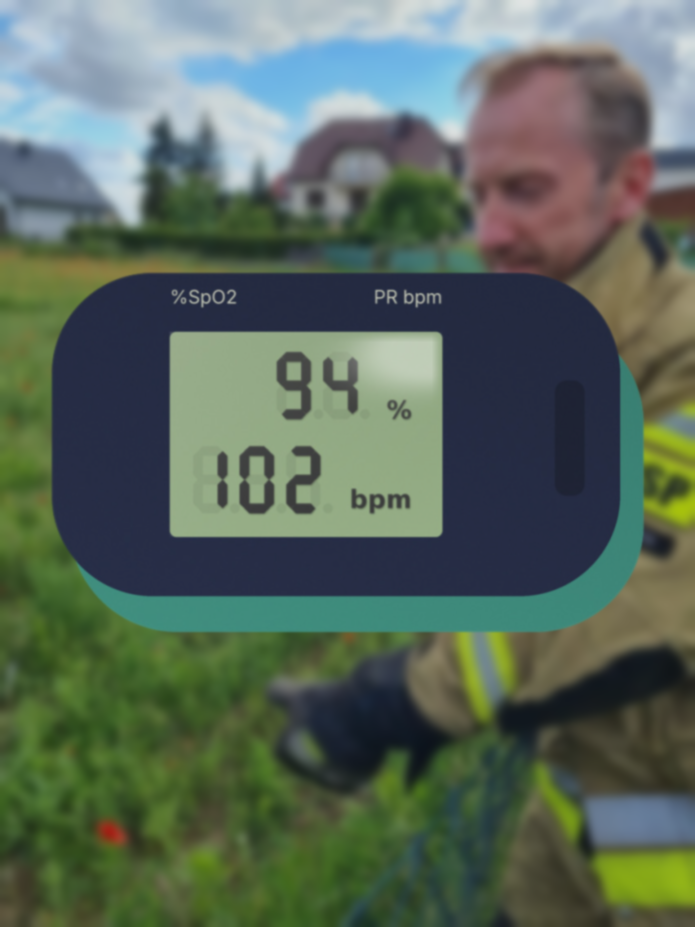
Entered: 102 bpm
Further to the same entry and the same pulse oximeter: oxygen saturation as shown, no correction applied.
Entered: 94 %
